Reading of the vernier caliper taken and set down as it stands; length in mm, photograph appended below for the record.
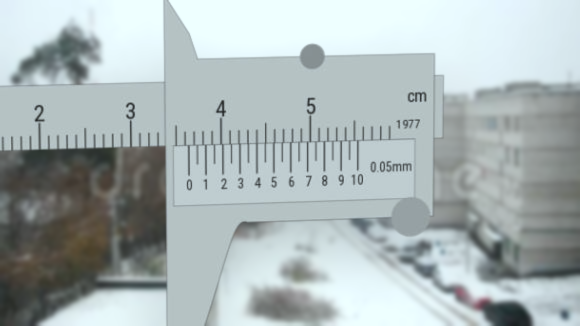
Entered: 36.4 mm
